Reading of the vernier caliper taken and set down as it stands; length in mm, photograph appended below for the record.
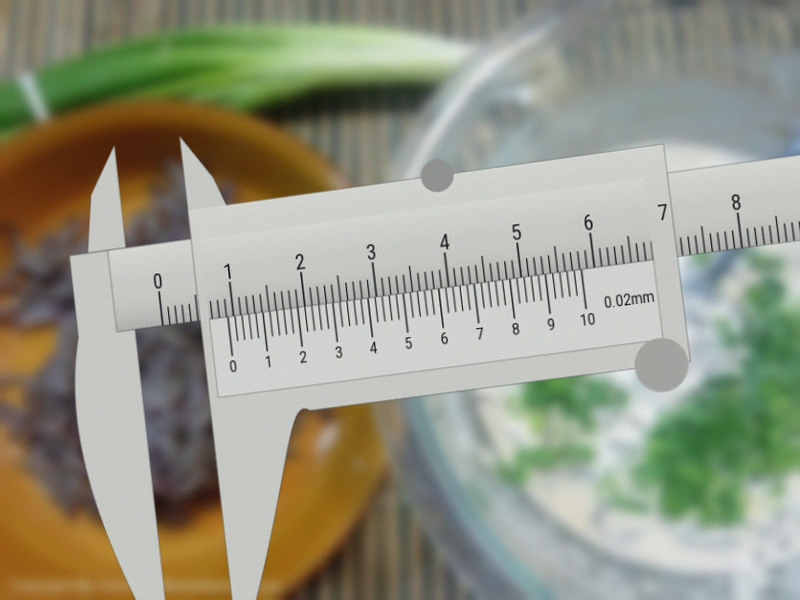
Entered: 9.2 mm
